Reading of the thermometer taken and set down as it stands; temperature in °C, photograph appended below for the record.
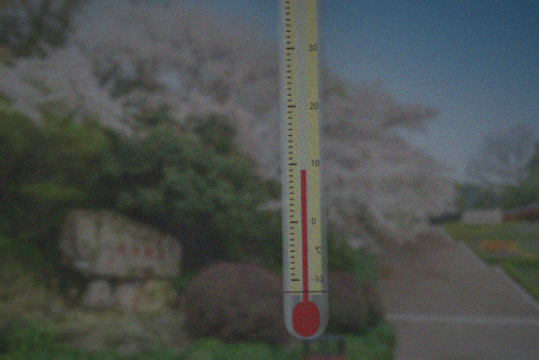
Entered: 9 °C
